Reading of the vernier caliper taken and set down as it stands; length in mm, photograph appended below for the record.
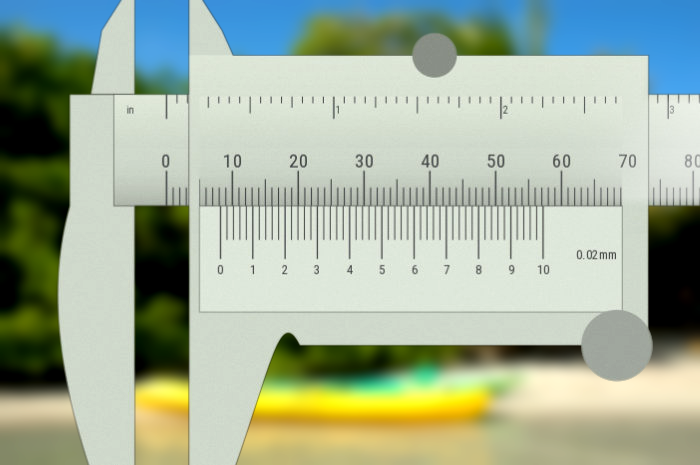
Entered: 8.2 mm
